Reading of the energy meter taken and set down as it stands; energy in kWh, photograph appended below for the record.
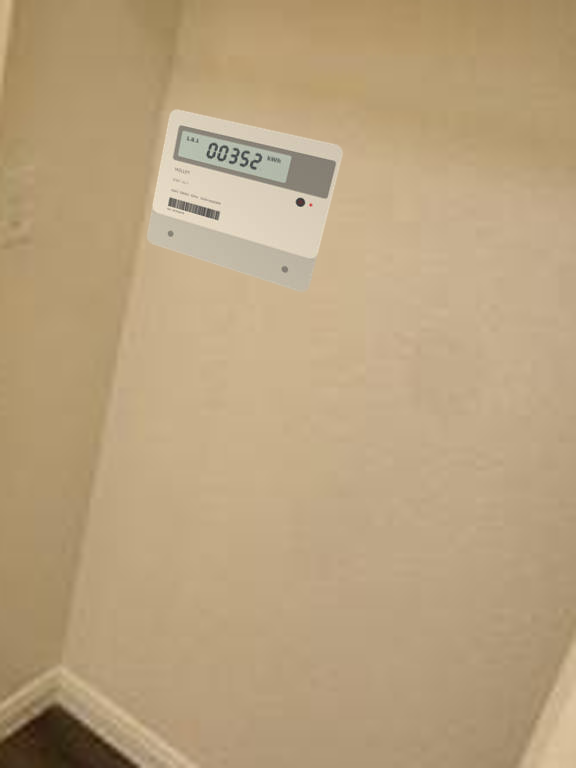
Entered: 352 kWh
